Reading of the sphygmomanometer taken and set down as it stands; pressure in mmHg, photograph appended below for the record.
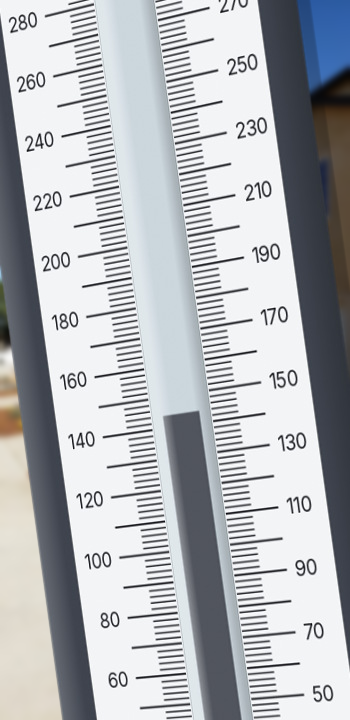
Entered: 144 mmHg
